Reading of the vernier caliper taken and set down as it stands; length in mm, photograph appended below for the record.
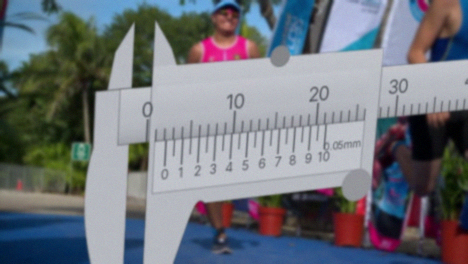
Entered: 2.2 mm
